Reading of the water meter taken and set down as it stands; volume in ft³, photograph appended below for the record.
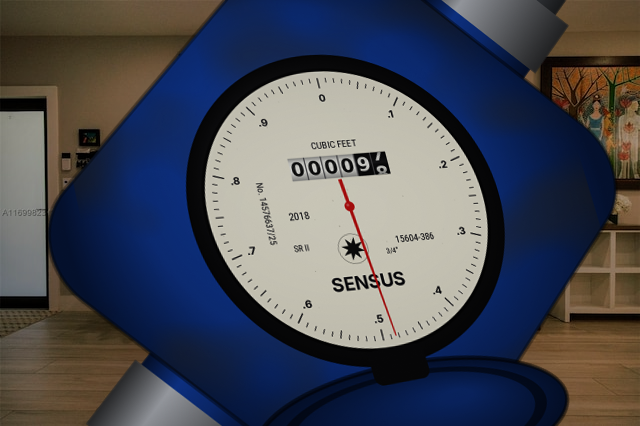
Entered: 97.48 ft³
